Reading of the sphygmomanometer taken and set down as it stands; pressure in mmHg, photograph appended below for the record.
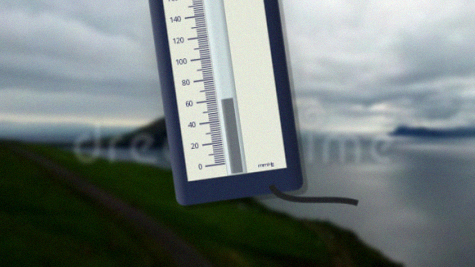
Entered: 60 mmHg
